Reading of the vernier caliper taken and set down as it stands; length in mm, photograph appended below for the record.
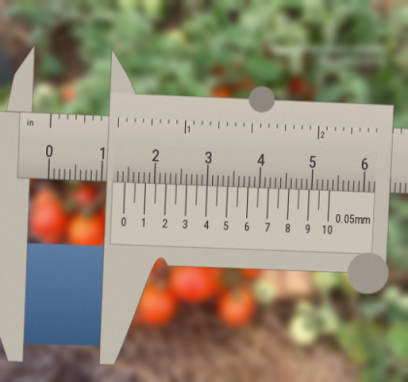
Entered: 14.4 mm
